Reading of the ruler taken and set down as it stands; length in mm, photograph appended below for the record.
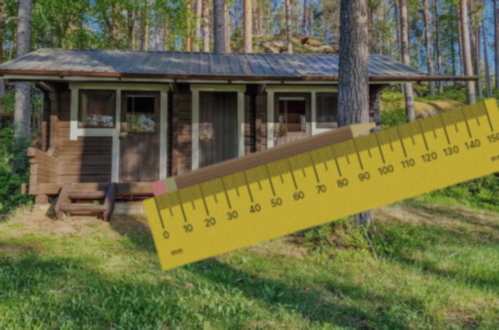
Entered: 105 mm
